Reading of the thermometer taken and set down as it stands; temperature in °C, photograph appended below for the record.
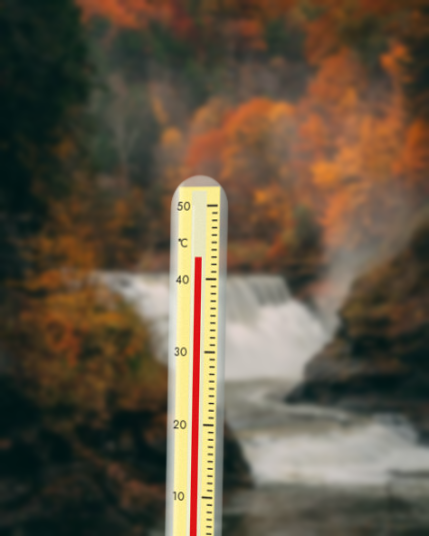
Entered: 43 °C
